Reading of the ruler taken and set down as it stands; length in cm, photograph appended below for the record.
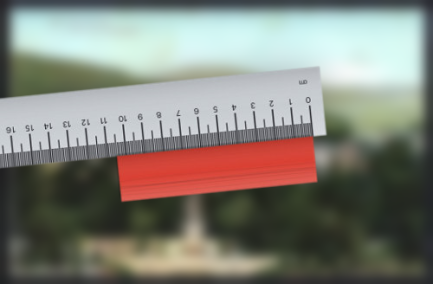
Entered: 10.5 cm
